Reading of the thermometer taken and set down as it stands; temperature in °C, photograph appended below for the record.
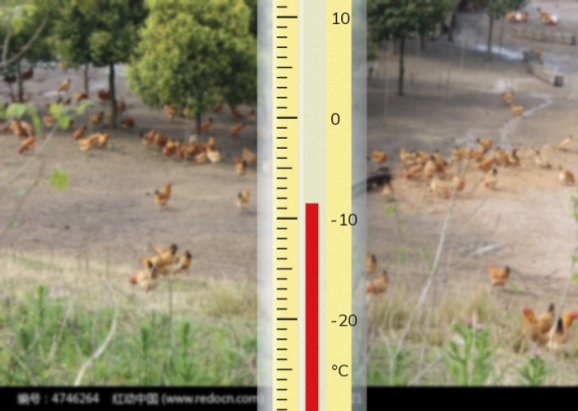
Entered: -8.5 °C
